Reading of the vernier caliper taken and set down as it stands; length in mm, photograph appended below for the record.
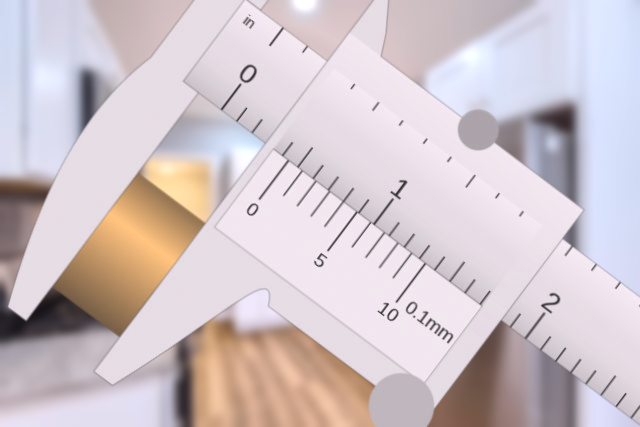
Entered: 4.4 mm
